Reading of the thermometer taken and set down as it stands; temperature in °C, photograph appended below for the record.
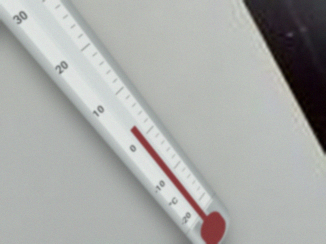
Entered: 3 °C
